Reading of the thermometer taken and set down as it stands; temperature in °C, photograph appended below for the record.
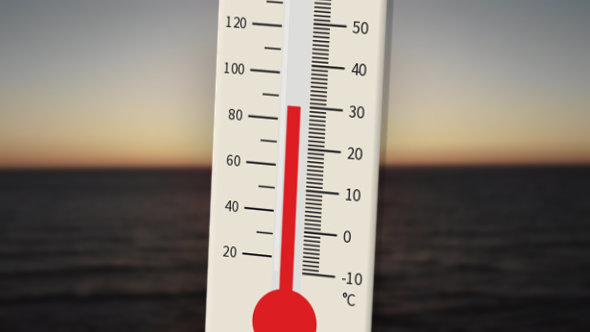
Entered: 30 °C
